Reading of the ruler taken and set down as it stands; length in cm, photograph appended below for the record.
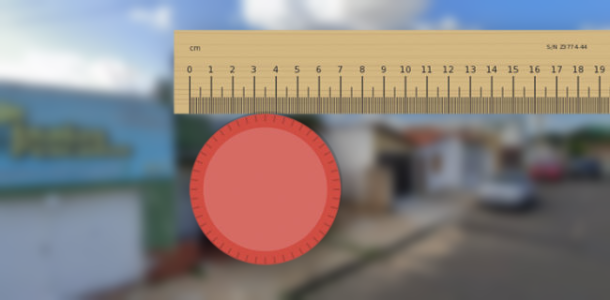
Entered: 7 cm
